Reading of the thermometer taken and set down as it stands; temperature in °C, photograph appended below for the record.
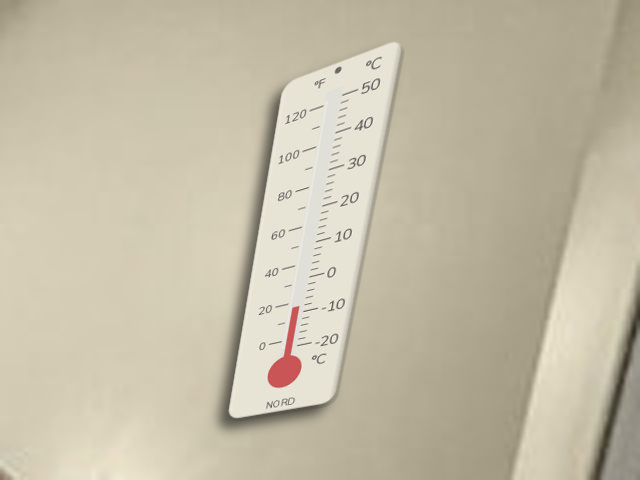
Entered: -8 °C
